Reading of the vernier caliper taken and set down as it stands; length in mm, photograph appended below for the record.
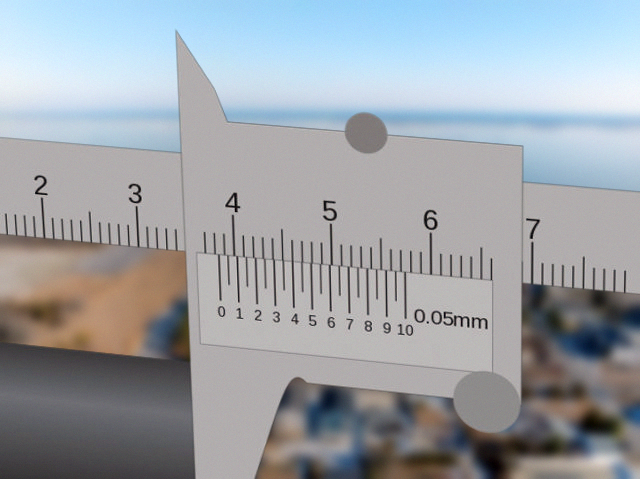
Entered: 38.4 mm
